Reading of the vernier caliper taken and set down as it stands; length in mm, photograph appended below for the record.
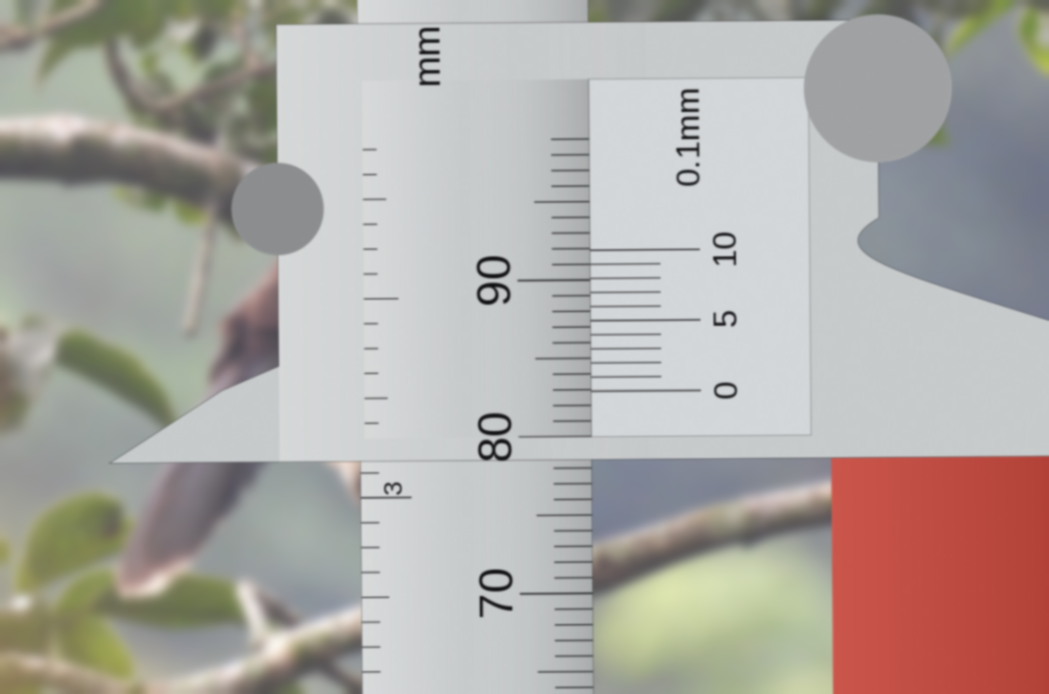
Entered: 82.9 mm
